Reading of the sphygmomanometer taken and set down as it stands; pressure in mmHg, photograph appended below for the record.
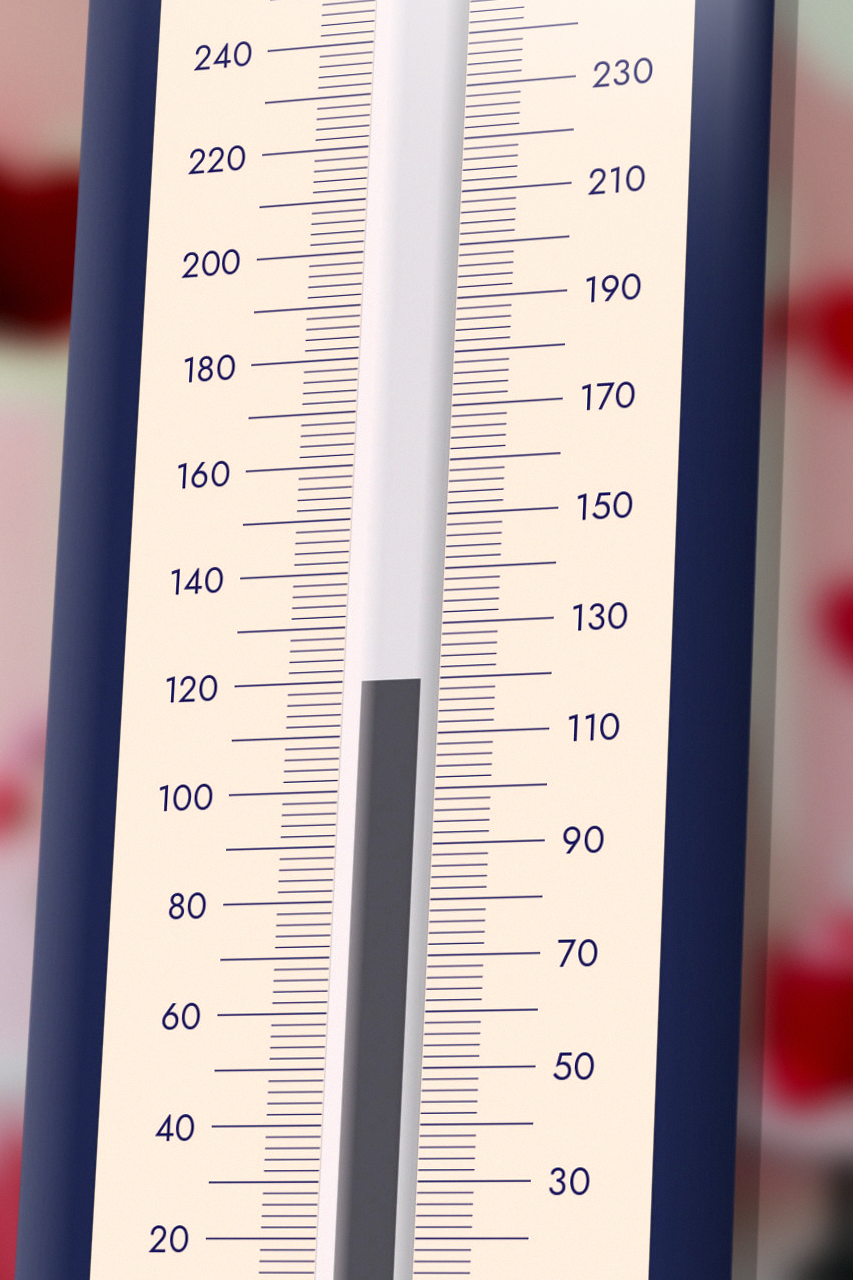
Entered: 120 mmHg
